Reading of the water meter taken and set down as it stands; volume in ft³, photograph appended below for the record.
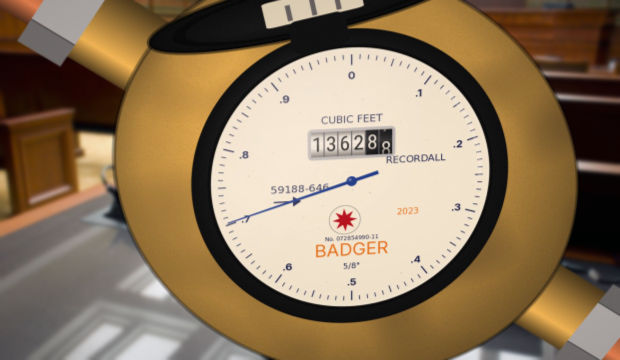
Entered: 136287.70 ft³
